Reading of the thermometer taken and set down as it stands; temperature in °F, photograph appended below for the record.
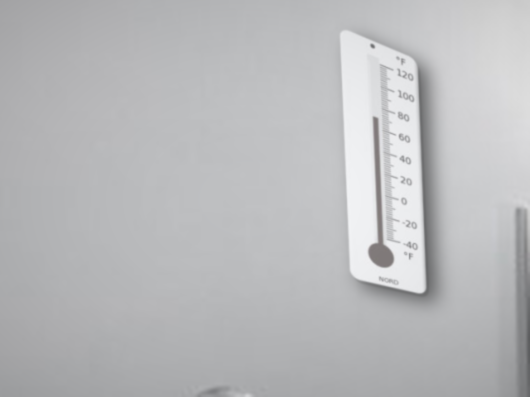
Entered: 70 °F
